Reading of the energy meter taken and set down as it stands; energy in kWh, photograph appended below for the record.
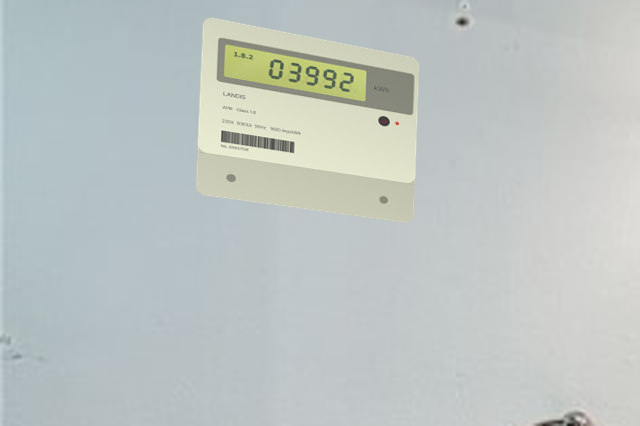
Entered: 3992 kWh
